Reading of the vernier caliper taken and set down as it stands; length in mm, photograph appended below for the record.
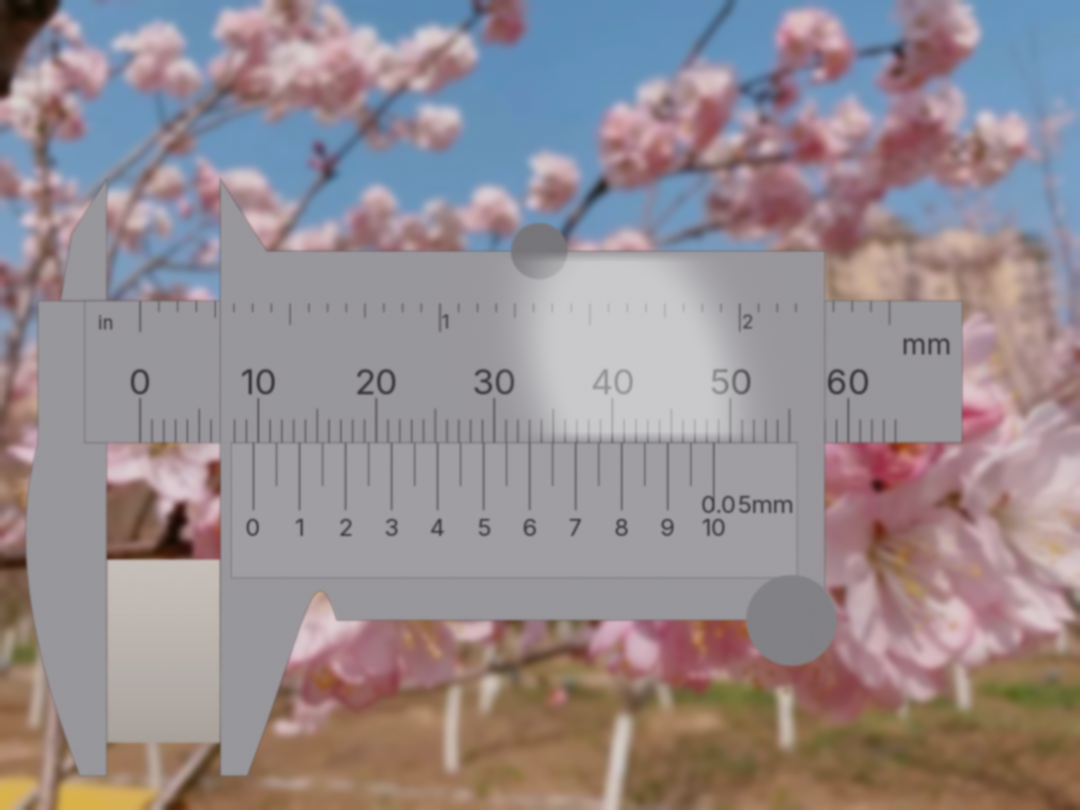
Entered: 9.6 mm
